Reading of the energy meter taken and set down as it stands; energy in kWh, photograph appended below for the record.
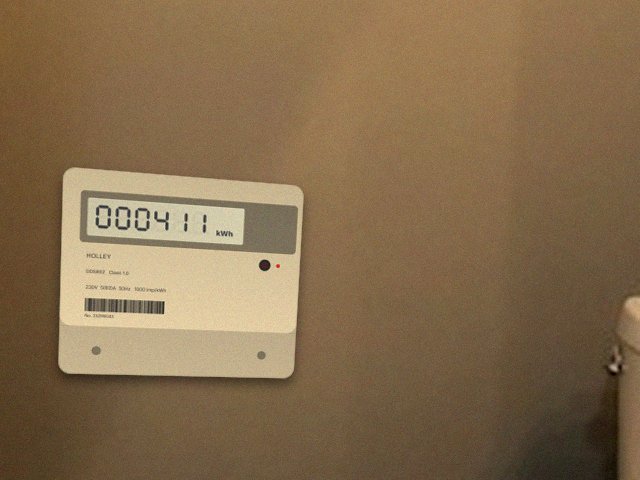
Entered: 411 kWh
